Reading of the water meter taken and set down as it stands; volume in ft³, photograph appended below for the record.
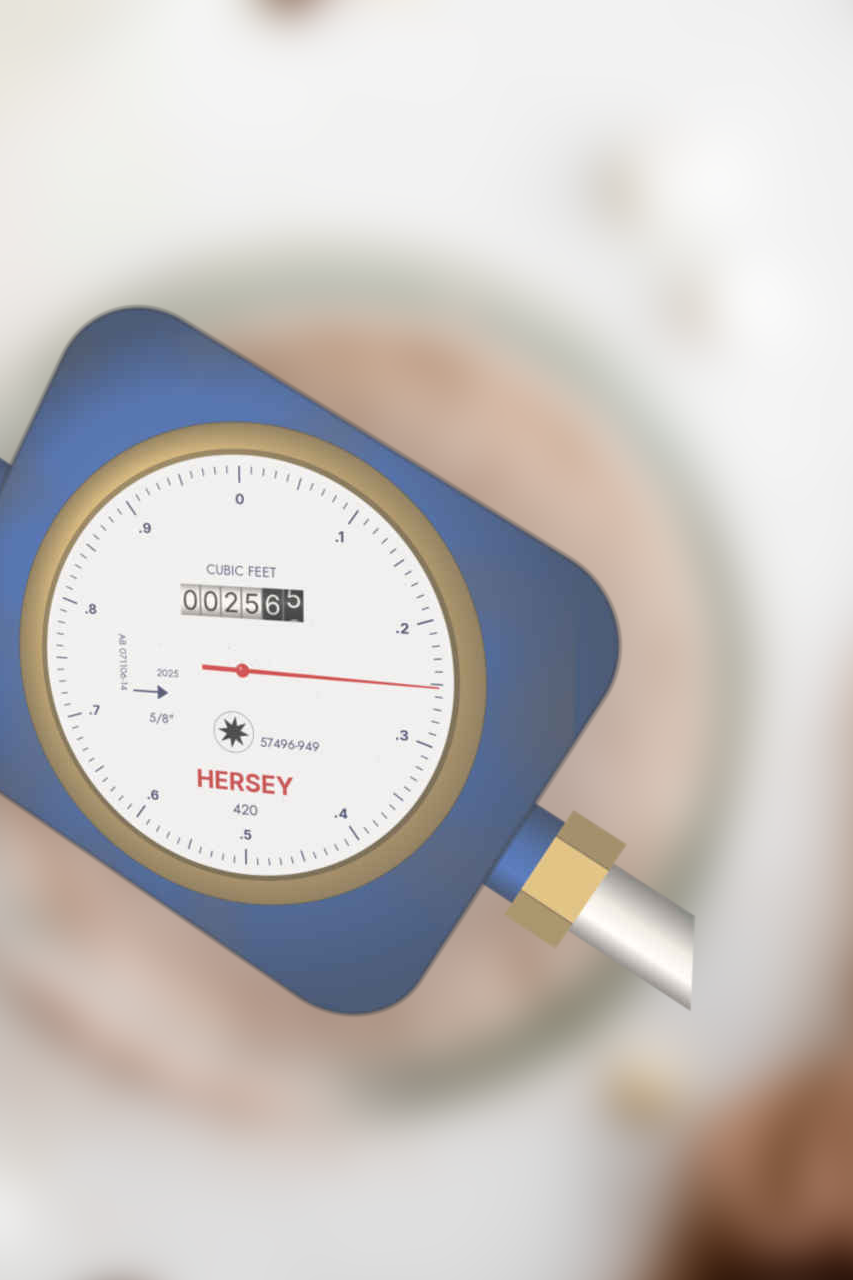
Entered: 2565.25 ft³
